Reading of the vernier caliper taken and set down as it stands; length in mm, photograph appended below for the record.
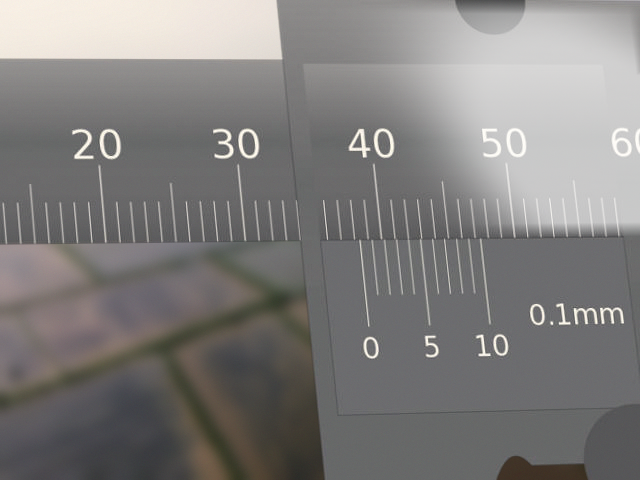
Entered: 38.4 mm
